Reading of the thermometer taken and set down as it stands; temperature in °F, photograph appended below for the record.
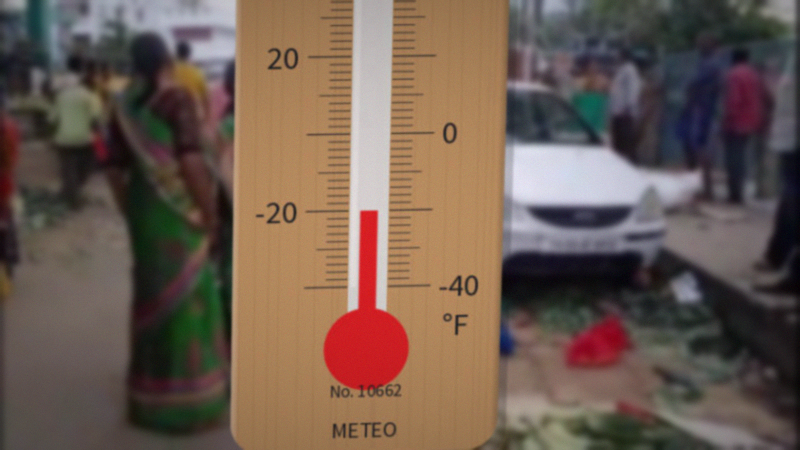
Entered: -20 °F
